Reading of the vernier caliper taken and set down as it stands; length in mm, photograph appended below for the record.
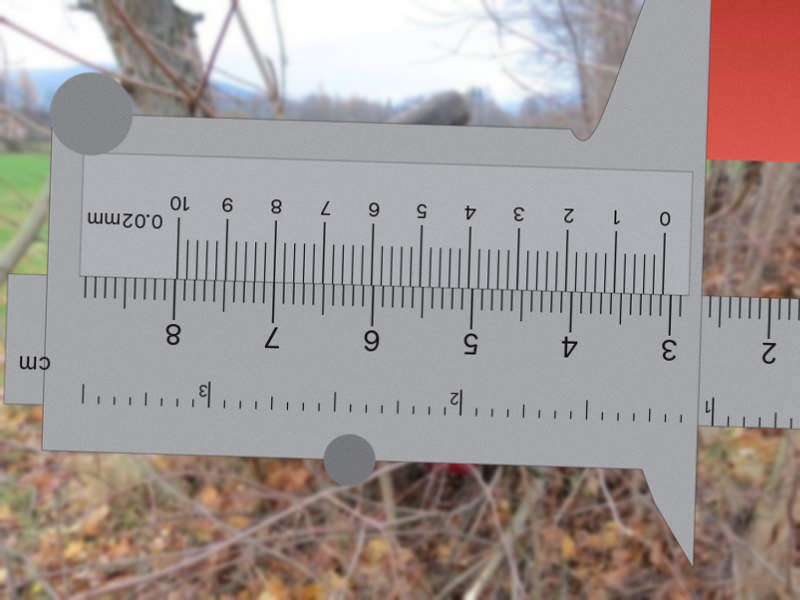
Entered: 30.8 mm
